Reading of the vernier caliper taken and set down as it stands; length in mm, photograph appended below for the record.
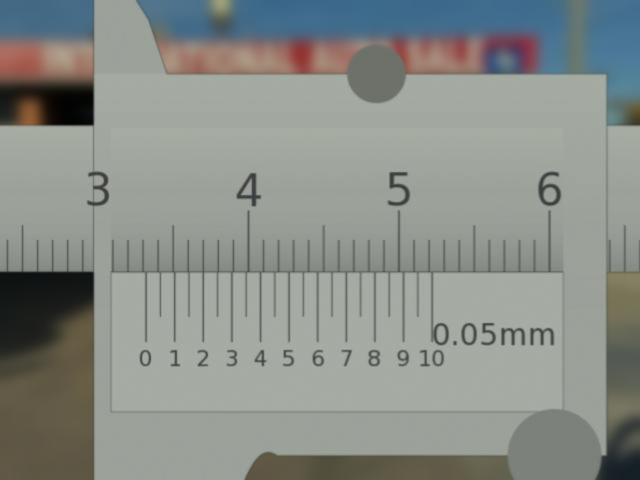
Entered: 33.2 mm
